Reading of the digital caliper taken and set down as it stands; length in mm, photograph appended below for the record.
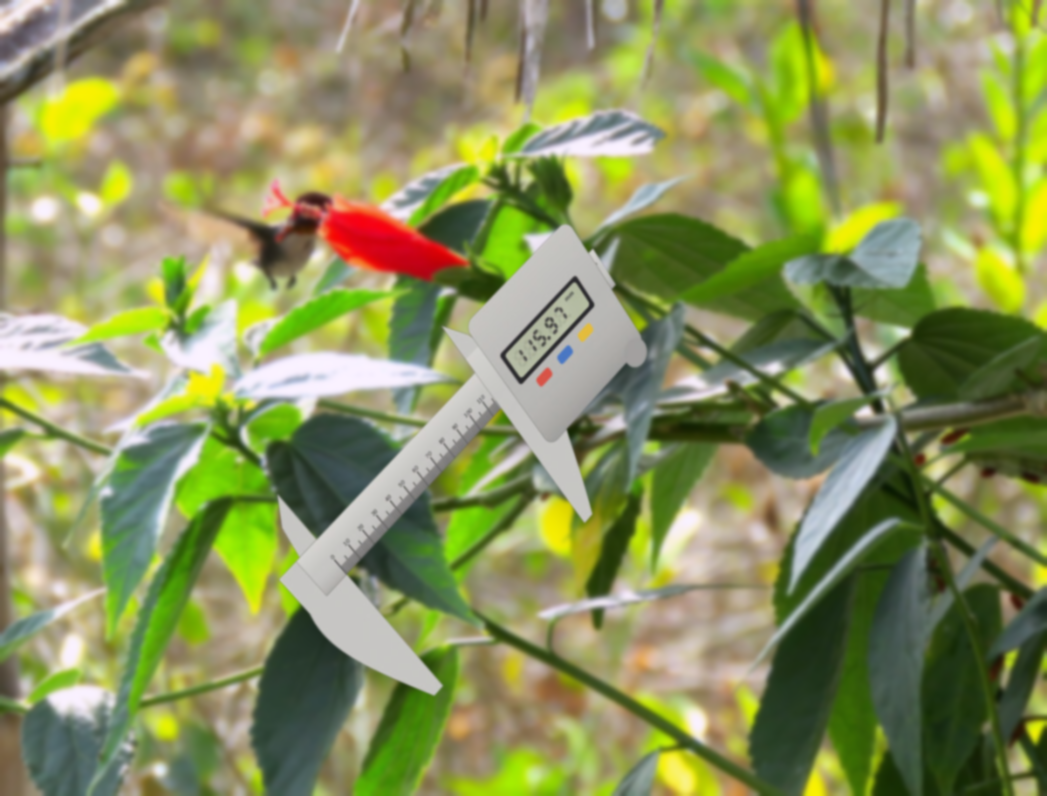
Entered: 115.97 mm
